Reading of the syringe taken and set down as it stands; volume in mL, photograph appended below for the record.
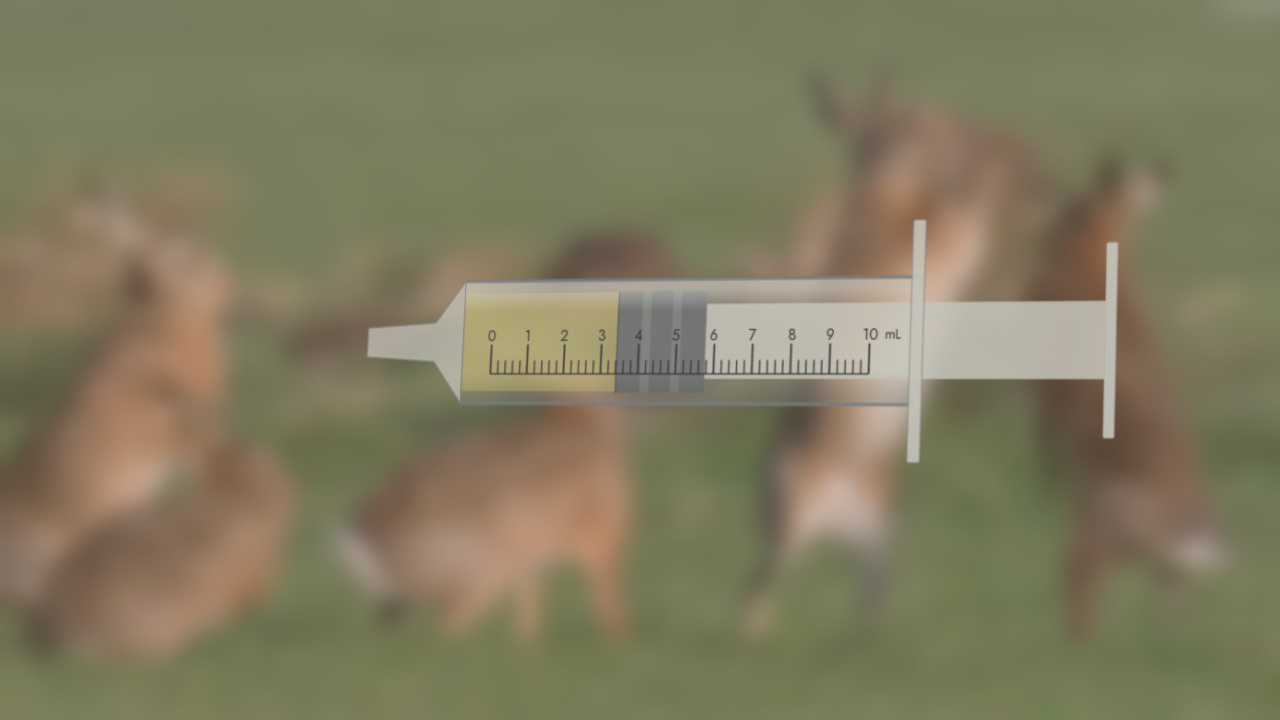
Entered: 3.4 mL
